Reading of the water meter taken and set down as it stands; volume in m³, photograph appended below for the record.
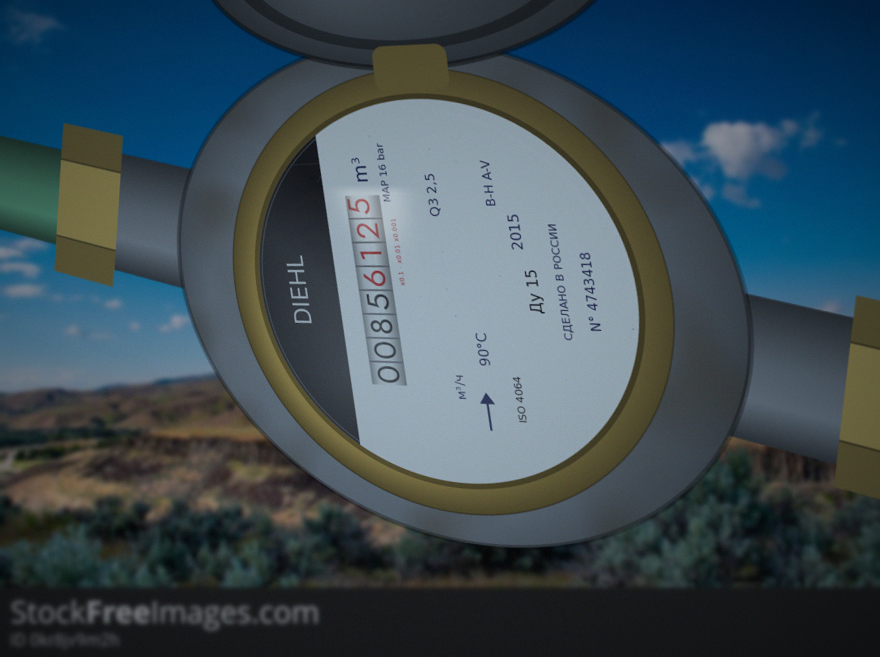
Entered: 85.6125 m³
